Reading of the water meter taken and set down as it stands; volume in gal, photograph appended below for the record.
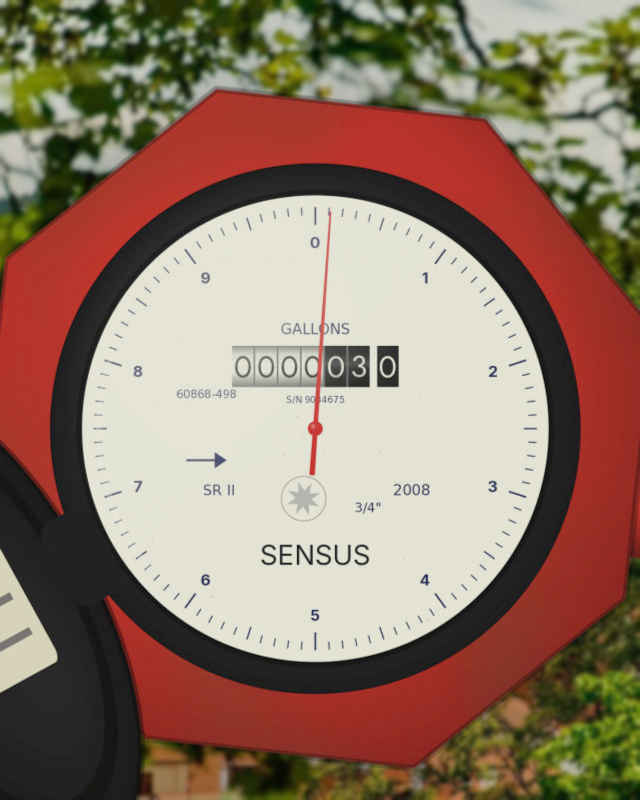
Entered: 30.1 gal
